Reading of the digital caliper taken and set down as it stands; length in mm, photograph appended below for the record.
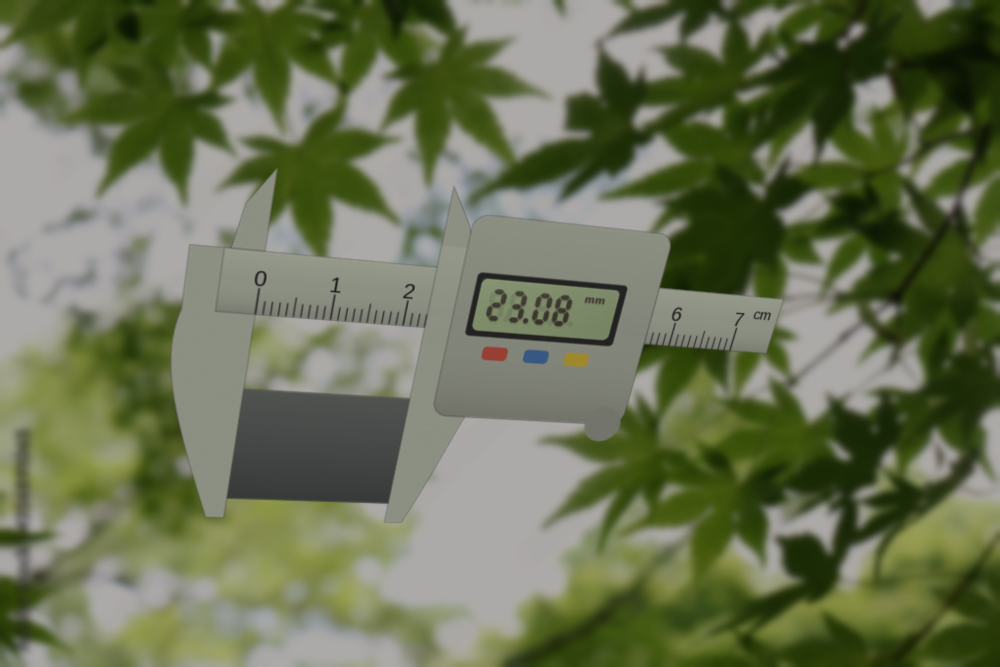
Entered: 23.08 mm
